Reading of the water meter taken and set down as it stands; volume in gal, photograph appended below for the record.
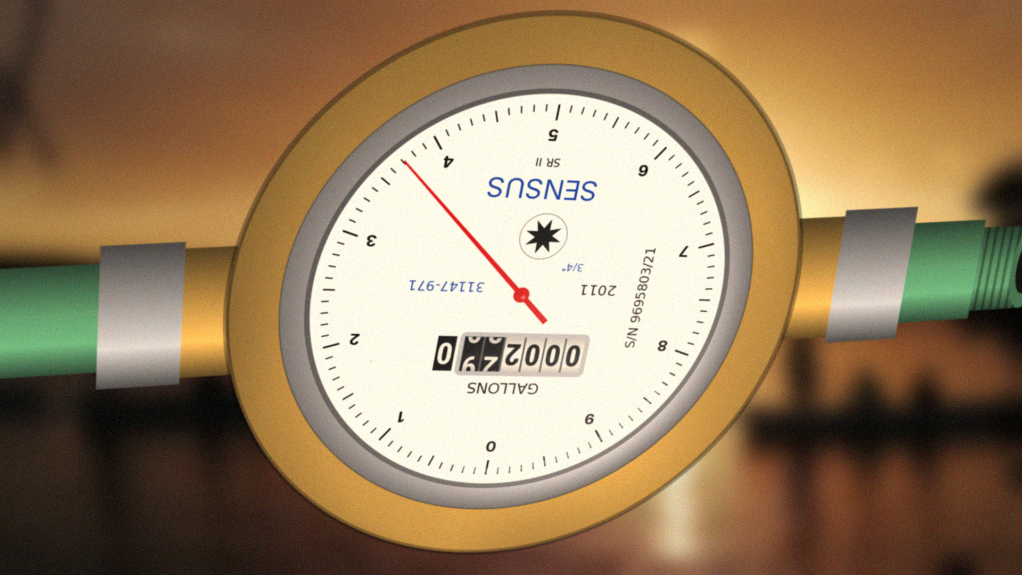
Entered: 2293.7 gal
